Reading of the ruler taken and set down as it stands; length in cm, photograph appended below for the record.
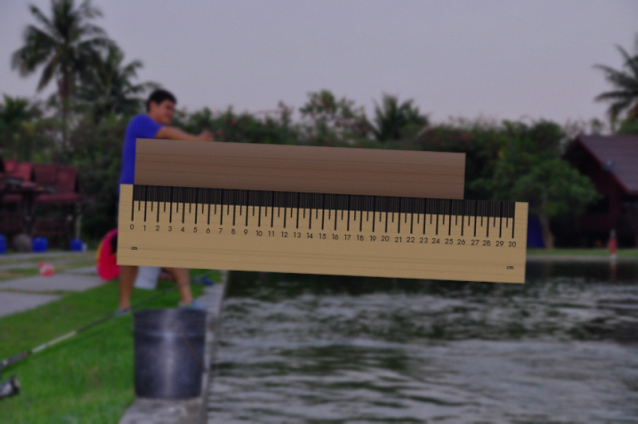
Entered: 26 cm
